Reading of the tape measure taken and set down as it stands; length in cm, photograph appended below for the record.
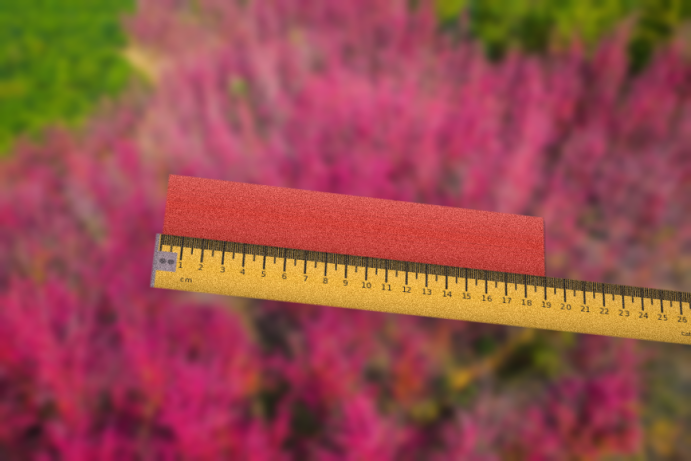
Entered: 19 cm
